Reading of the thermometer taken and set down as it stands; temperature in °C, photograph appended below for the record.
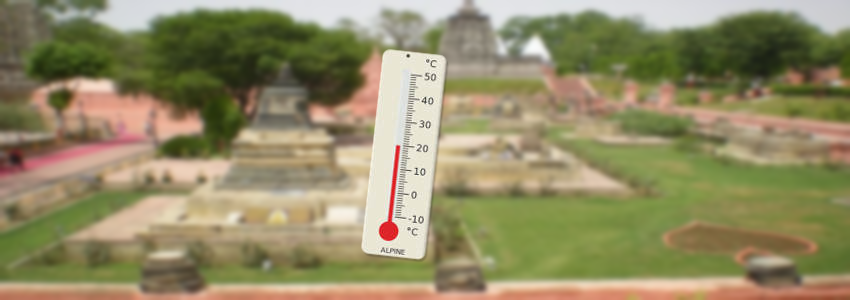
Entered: 20 °C
